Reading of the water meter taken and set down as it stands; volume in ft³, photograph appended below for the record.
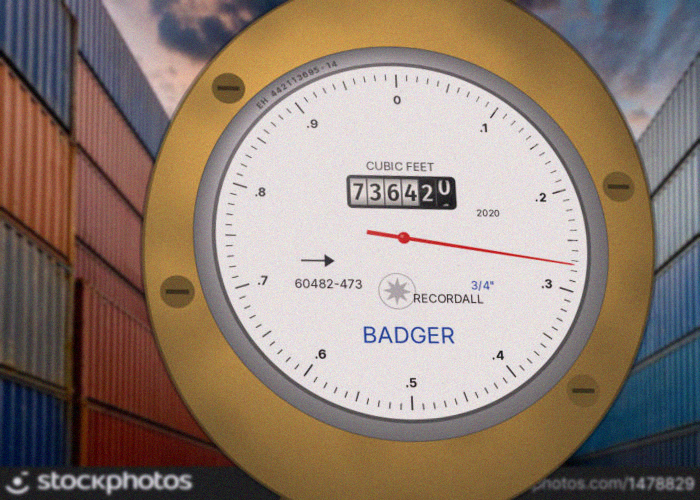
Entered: 736420.27 ft³
